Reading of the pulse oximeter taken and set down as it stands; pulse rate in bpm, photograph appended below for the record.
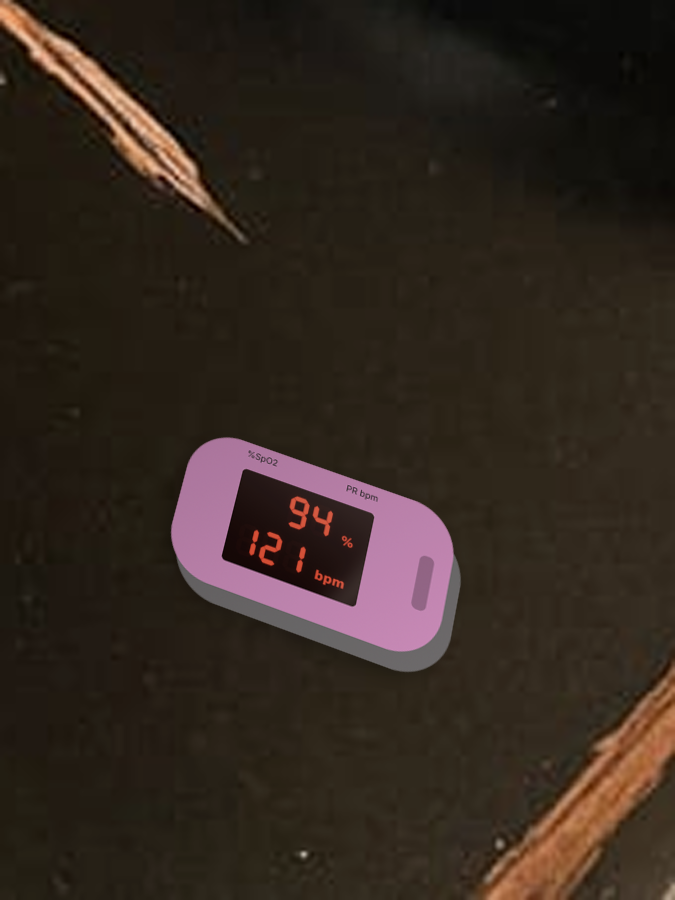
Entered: 121 bpm
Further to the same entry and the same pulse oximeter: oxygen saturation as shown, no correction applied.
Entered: 94 %
